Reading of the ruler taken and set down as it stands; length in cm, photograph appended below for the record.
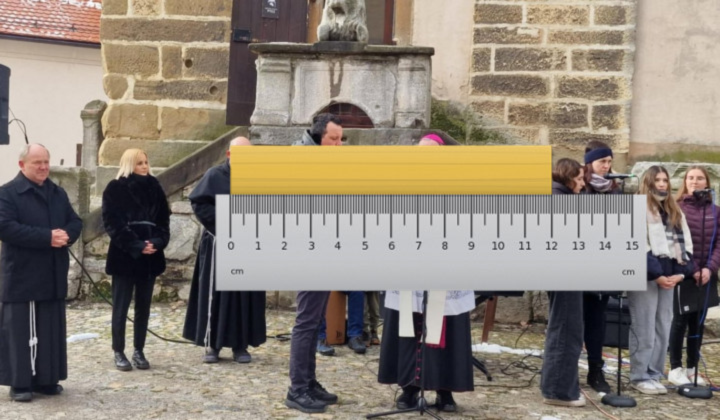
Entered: 12 cm
